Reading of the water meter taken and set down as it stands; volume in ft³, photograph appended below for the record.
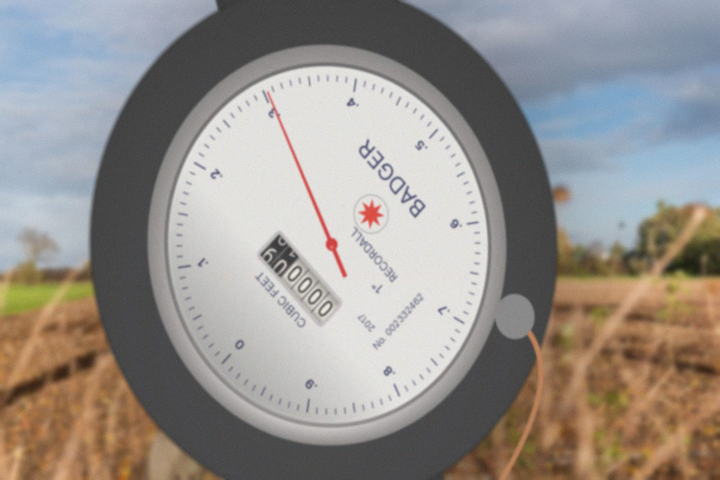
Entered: 9.30 ft³
